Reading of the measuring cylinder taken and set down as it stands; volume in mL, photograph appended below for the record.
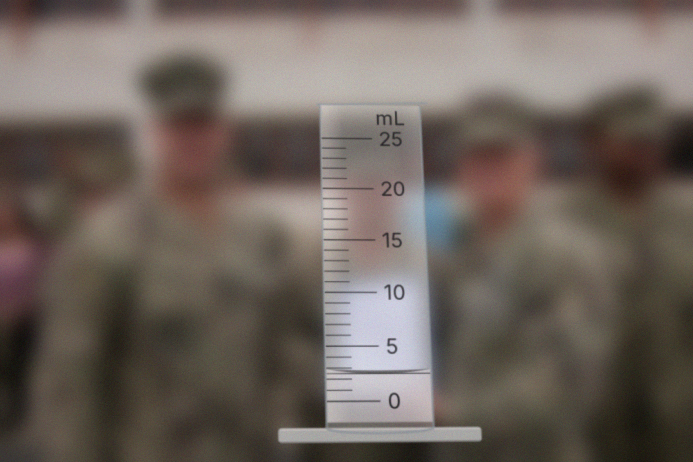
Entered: 2.5 mL
